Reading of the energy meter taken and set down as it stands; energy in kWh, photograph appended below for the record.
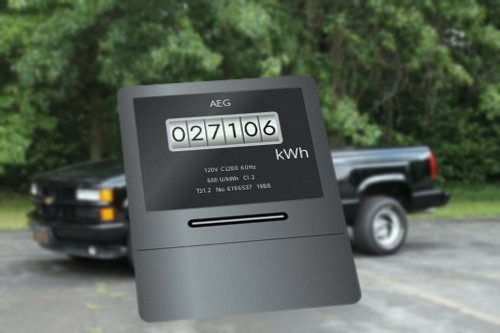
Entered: 27106 kWh
